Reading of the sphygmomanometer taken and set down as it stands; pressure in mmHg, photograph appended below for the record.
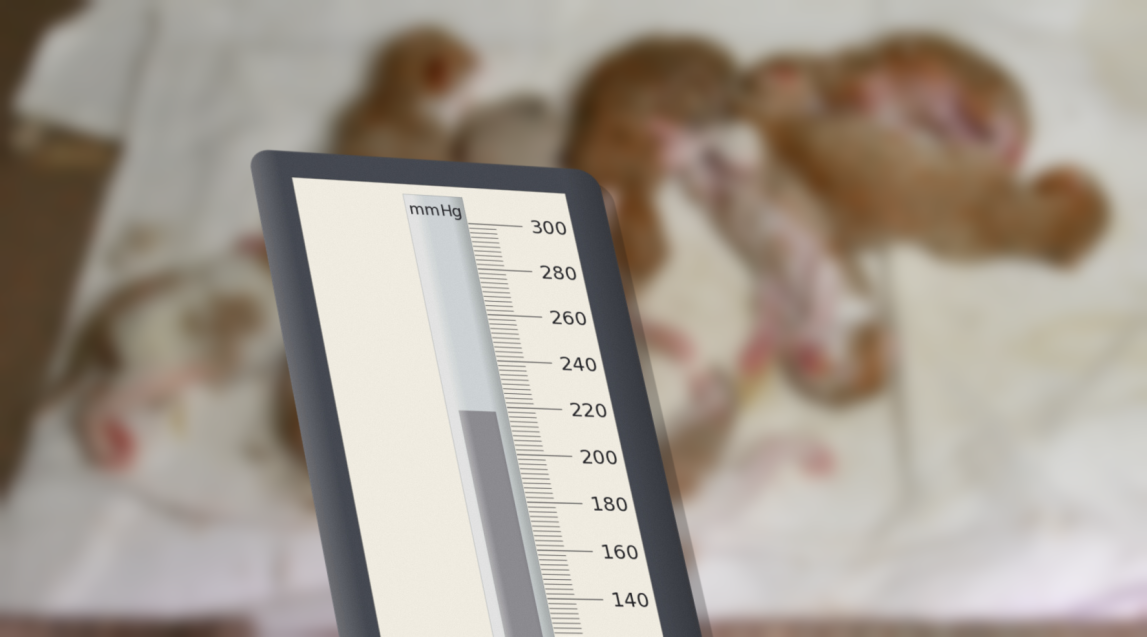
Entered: 218 mmHg
